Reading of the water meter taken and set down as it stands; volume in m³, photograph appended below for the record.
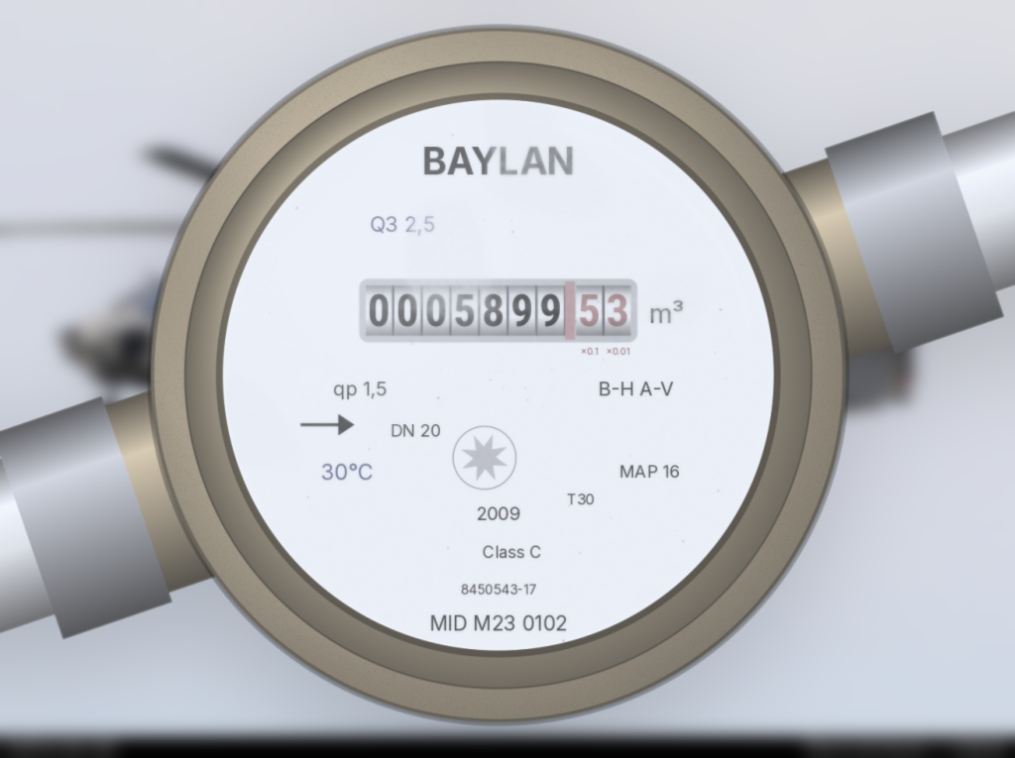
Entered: 5899.53 m³
